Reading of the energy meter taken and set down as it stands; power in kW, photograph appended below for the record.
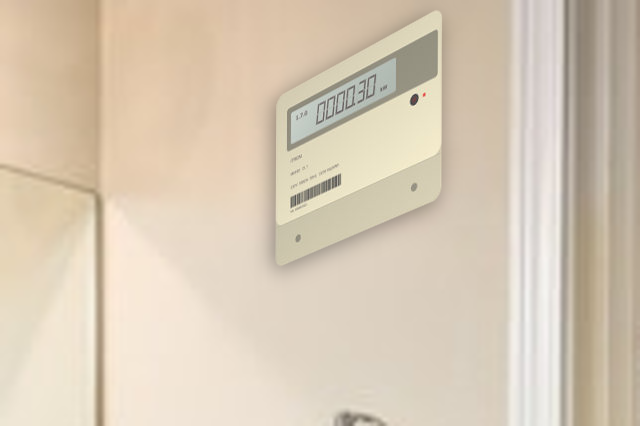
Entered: 0.30 kW
